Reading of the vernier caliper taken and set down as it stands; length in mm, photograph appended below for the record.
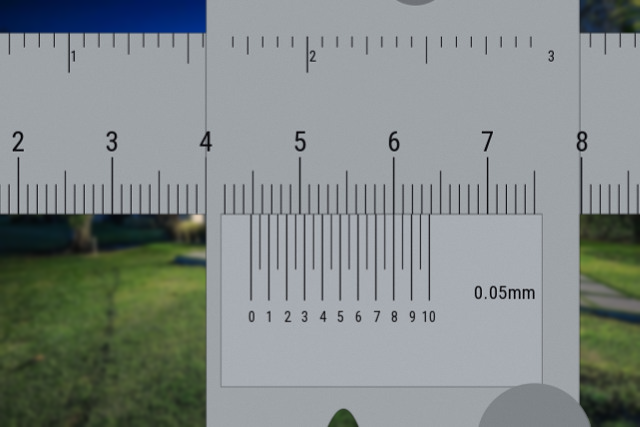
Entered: 44.8 mm
